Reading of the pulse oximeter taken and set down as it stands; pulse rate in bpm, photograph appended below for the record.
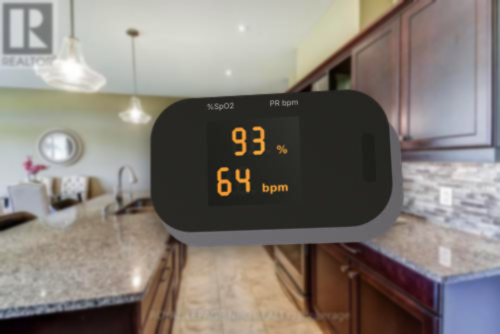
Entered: 64 bpm
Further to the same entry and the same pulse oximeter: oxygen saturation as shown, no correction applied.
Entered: 93 %
